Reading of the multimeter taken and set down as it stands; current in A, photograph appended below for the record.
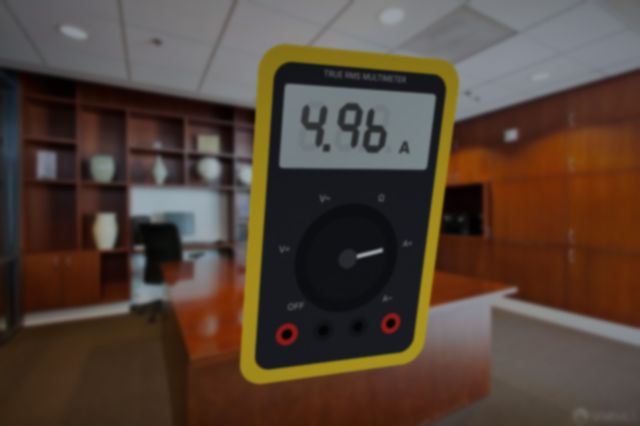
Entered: 4.96 A
